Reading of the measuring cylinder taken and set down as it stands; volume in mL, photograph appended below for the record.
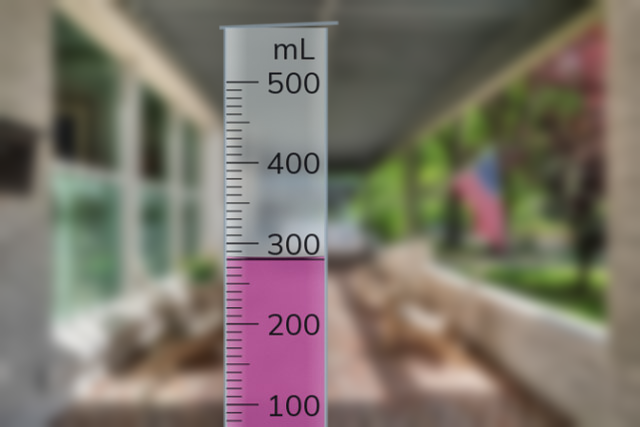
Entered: 280 mL
